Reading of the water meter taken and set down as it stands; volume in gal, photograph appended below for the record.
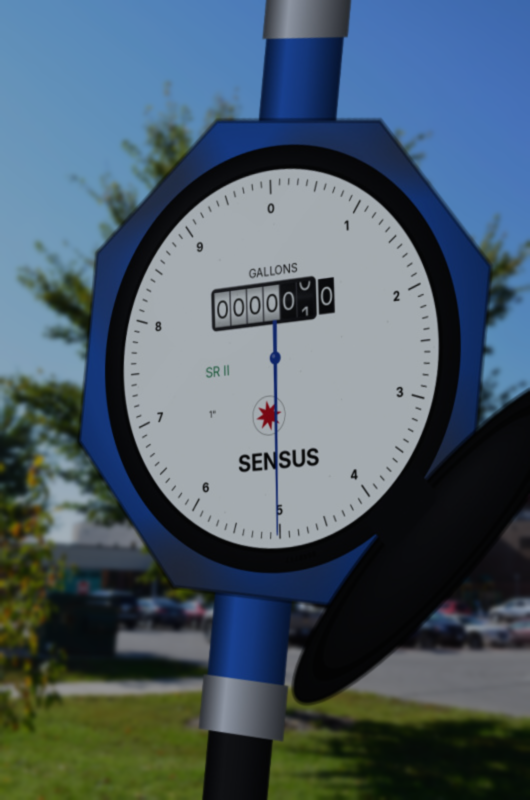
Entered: 5.0 gal
